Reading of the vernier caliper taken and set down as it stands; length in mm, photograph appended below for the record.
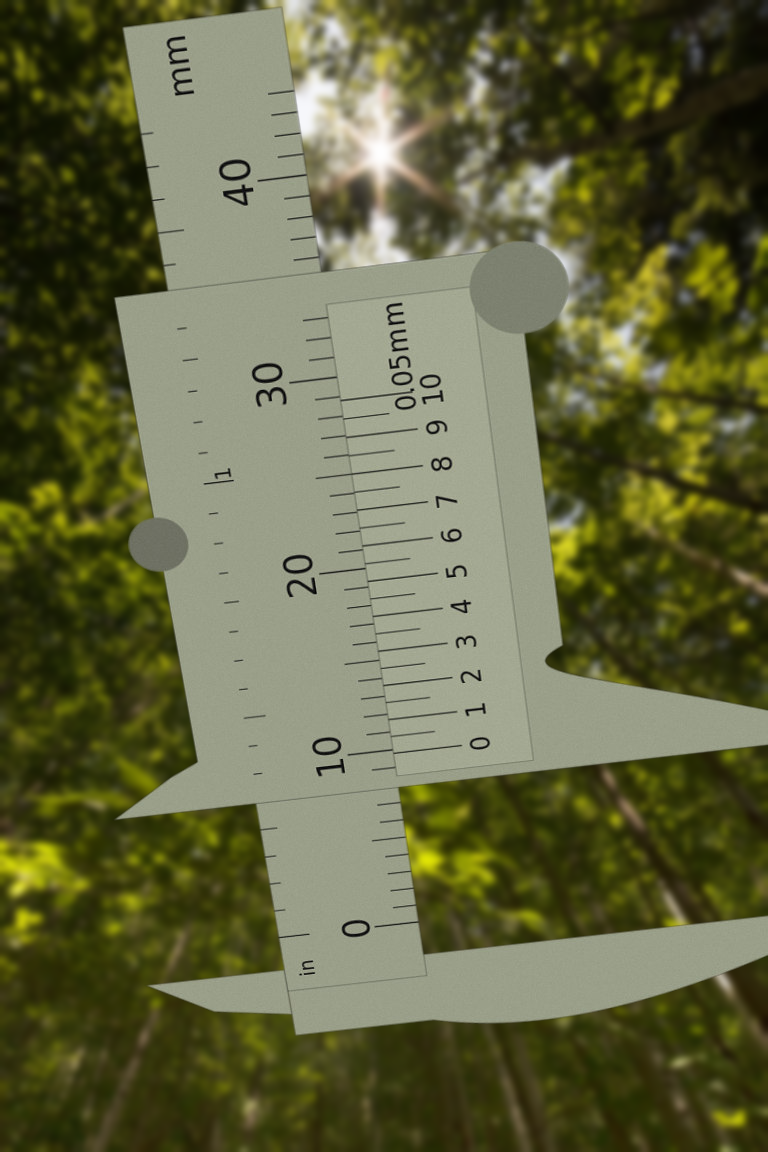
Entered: 9.8 mm
